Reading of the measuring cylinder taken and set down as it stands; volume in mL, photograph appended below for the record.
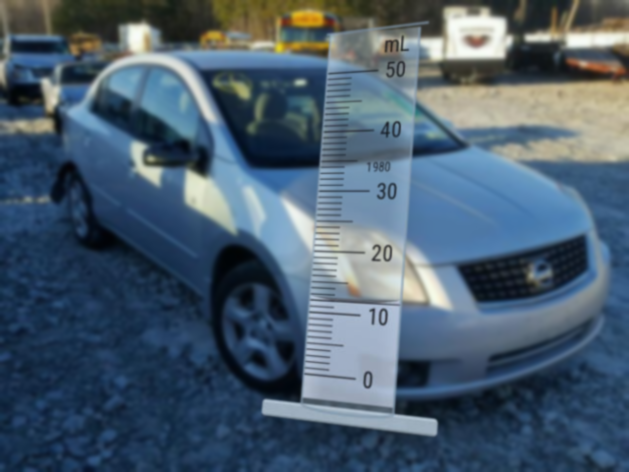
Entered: 12 mL
